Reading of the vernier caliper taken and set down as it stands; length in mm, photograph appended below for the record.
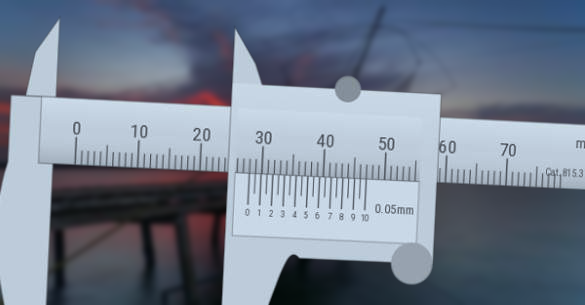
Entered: 28.0 mm
